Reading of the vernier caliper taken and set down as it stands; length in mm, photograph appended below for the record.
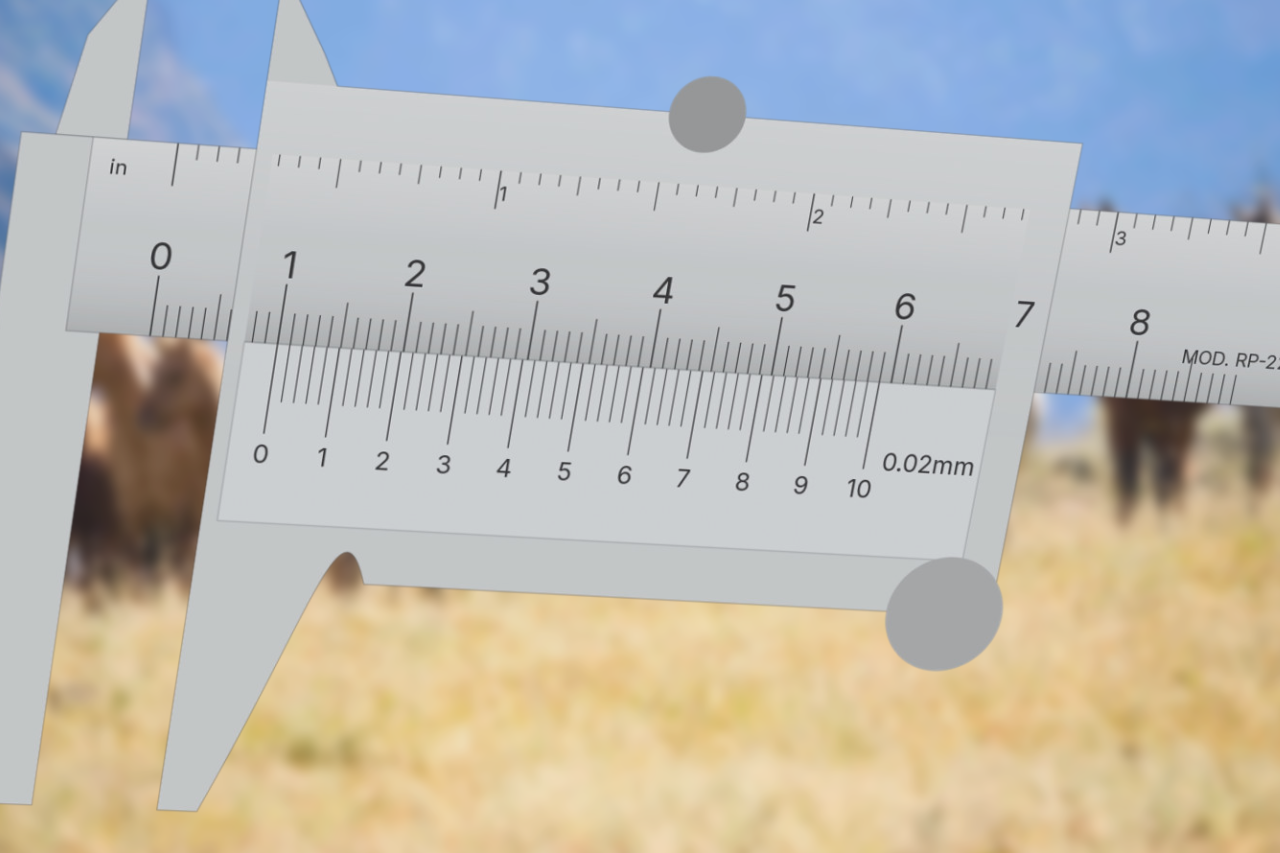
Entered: 10.0 mm
